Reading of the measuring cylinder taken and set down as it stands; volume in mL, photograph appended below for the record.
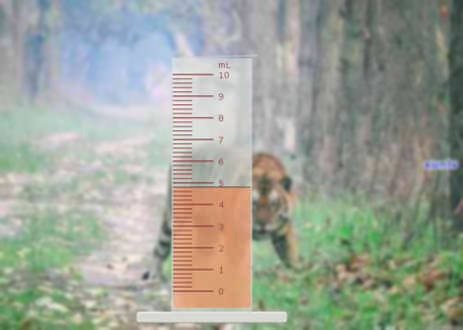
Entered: 4.8 mL
